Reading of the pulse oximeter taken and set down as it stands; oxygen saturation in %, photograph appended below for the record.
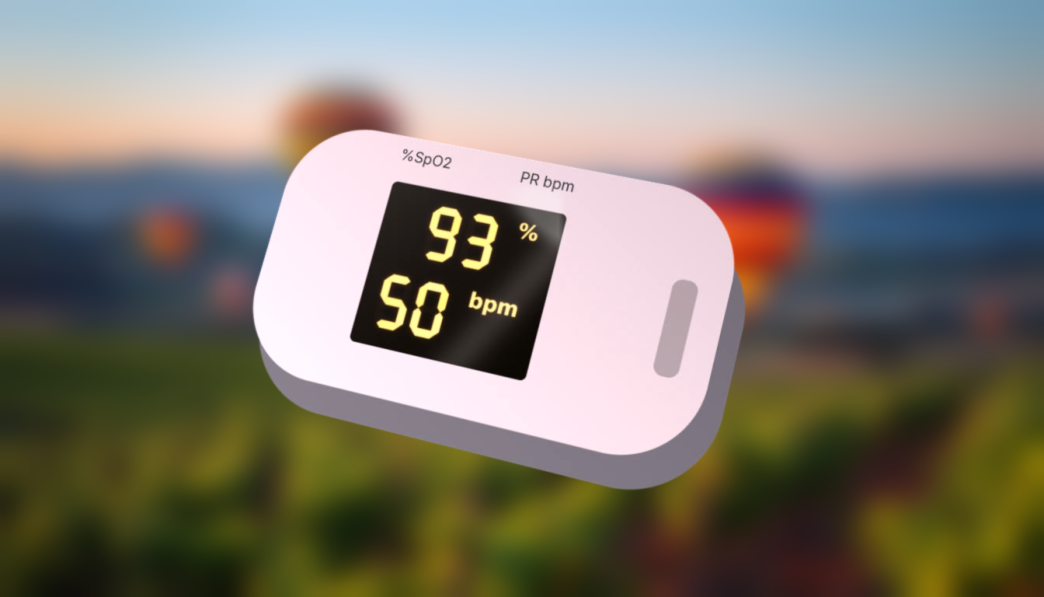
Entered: 93 %
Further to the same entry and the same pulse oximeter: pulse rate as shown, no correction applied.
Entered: 50 bpm
